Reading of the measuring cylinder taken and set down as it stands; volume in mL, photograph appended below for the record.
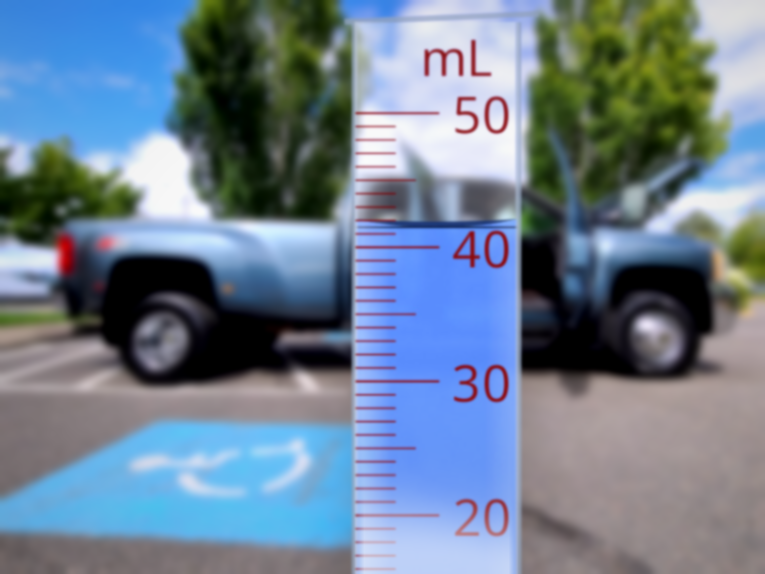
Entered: 41.5 mL
